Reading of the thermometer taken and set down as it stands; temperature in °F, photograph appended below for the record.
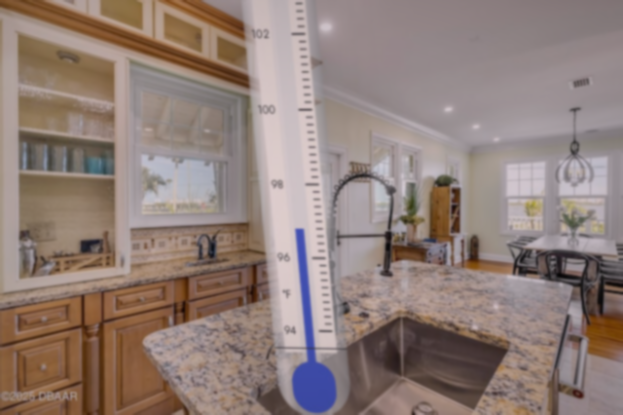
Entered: 96.8 °F
